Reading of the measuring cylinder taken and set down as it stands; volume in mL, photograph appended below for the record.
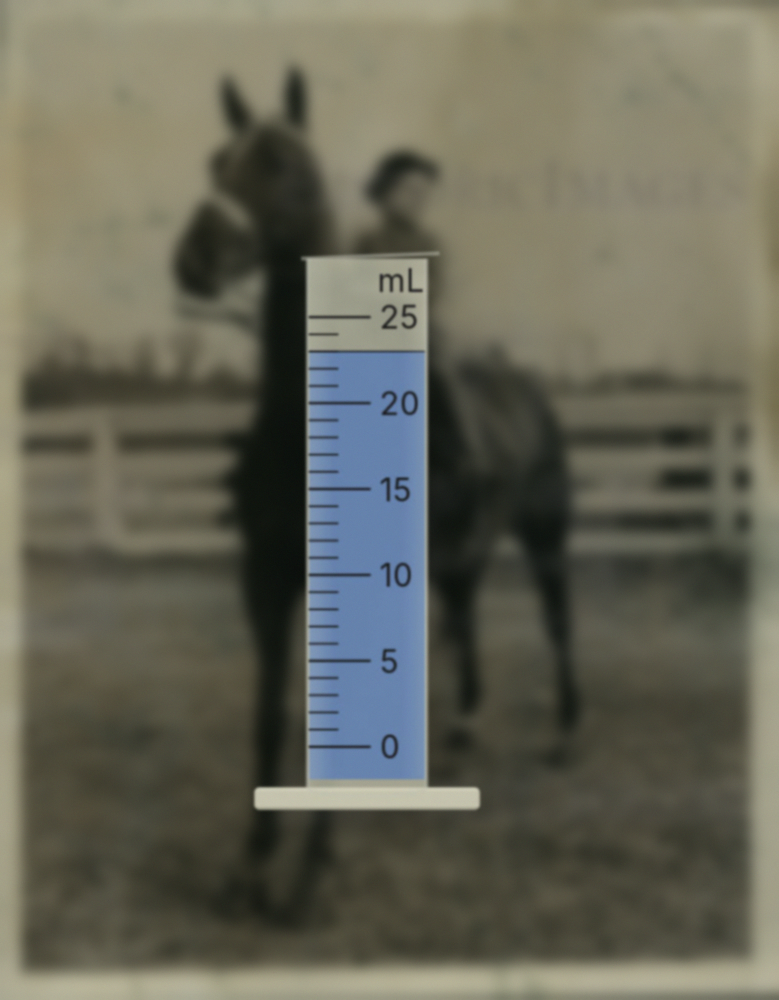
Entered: 23 mL
